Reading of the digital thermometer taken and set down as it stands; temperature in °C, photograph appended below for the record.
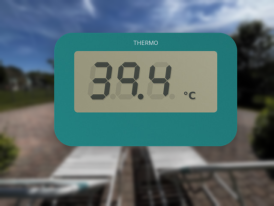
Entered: 39.4 °C
